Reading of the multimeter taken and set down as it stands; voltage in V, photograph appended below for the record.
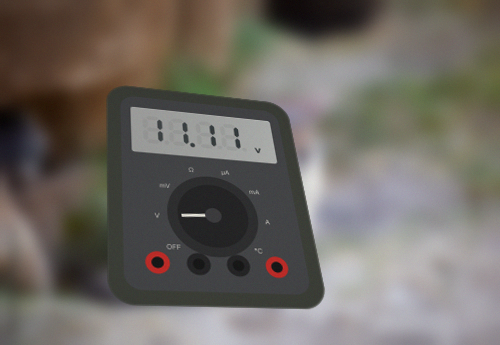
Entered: 11.11 V
